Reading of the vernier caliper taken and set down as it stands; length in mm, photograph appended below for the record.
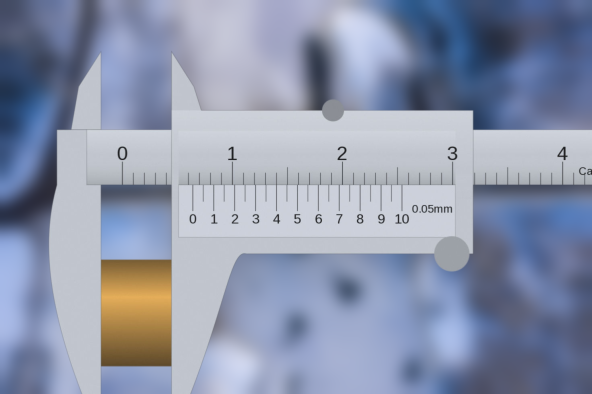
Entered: 6.4 mm
